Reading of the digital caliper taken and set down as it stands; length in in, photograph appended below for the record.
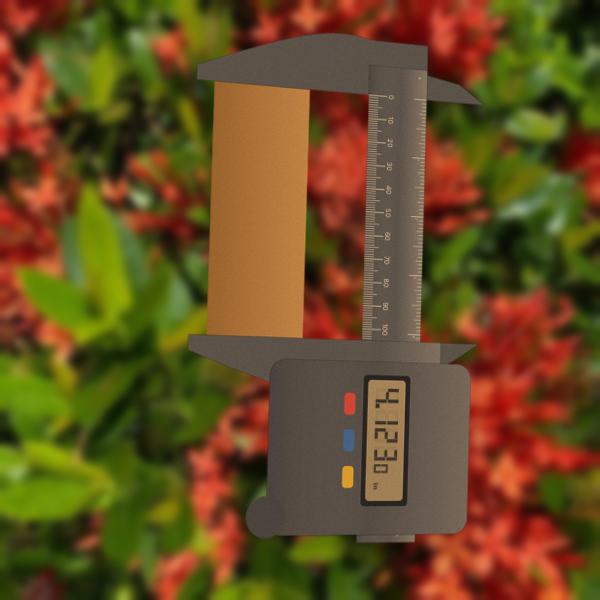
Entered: 4.1230 in
